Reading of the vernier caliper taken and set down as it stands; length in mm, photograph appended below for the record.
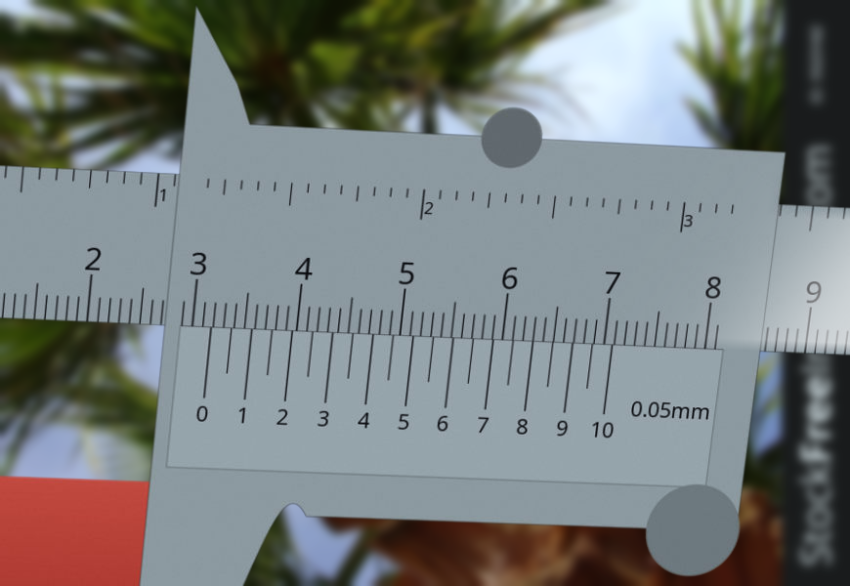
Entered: 31.8 mm
